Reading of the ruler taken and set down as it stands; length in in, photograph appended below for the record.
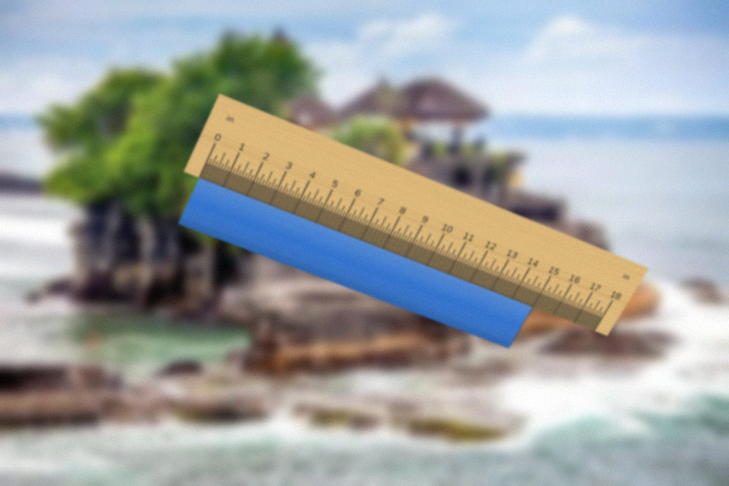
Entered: 15 in
